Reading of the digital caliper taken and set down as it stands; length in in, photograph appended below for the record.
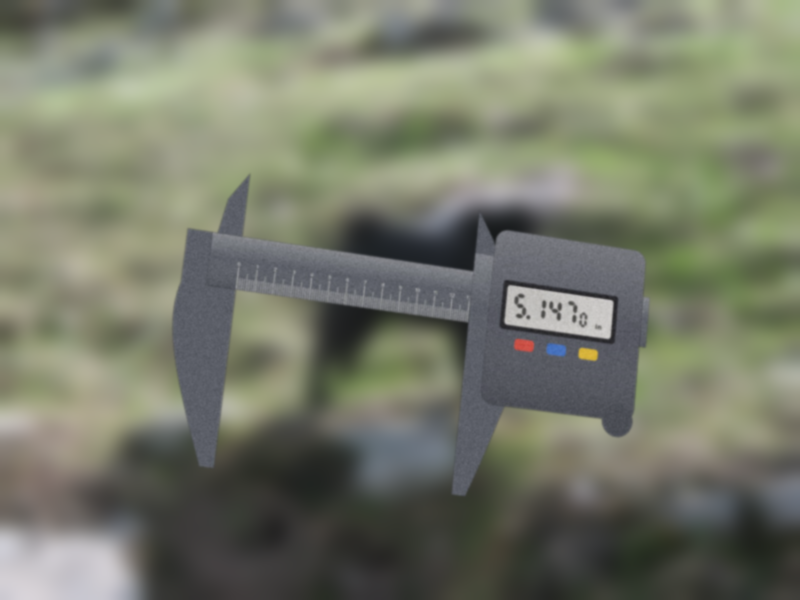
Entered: 5.1470 in
